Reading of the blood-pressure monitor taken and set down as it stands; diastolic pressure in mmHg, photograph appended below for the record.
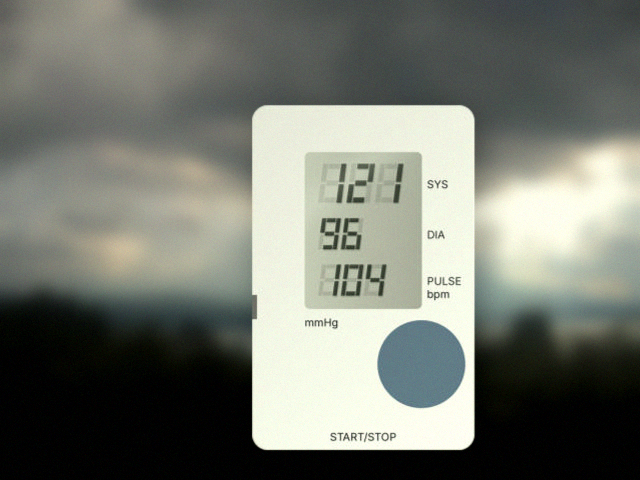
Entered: 96 mmHg
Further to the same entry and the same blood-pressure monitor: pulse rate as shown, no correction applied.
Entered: 104 bpm
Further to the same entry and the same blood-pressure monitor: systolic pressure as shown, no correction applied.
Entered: 121 mmHg
